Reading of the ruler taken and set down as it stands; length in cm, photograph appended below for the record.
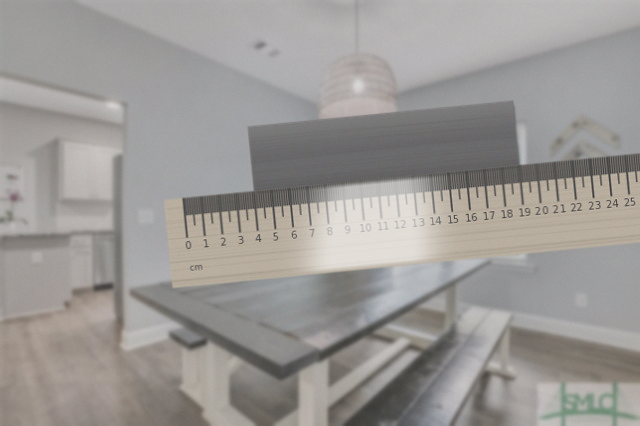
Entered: 15 cm
